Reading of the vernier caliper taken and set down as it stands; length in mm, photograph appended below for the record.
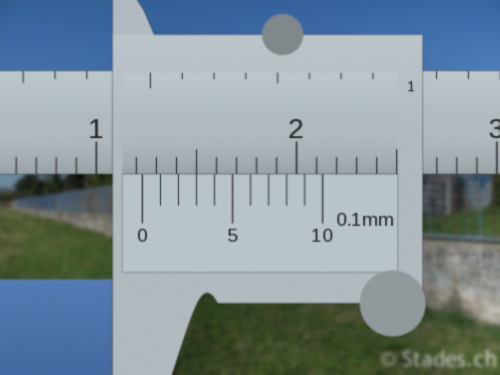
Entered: 12.3 mm
